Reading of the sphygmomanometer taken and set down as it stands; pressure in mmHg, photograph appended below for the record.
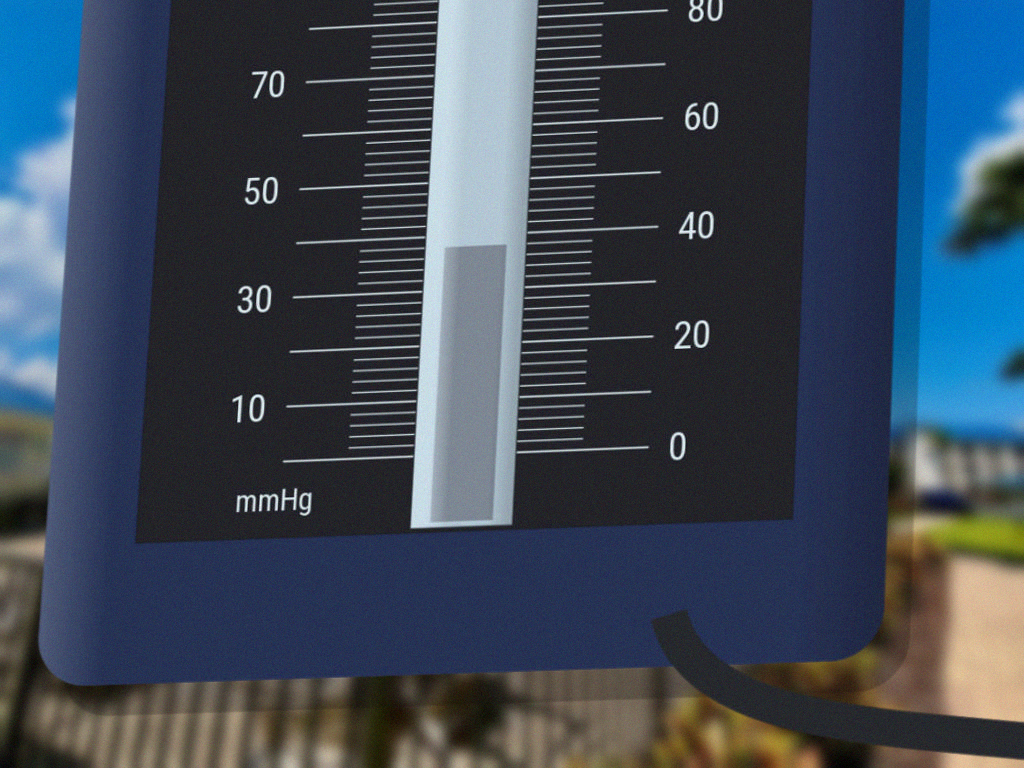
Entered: 38 mmHg
